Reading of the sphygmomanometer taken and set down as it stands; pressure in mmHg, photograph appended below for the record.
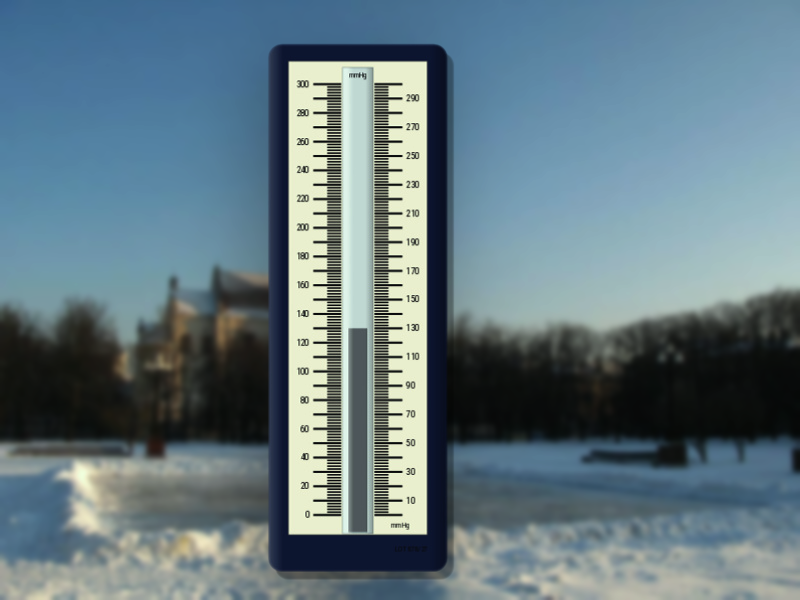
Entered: 130 mmHg
